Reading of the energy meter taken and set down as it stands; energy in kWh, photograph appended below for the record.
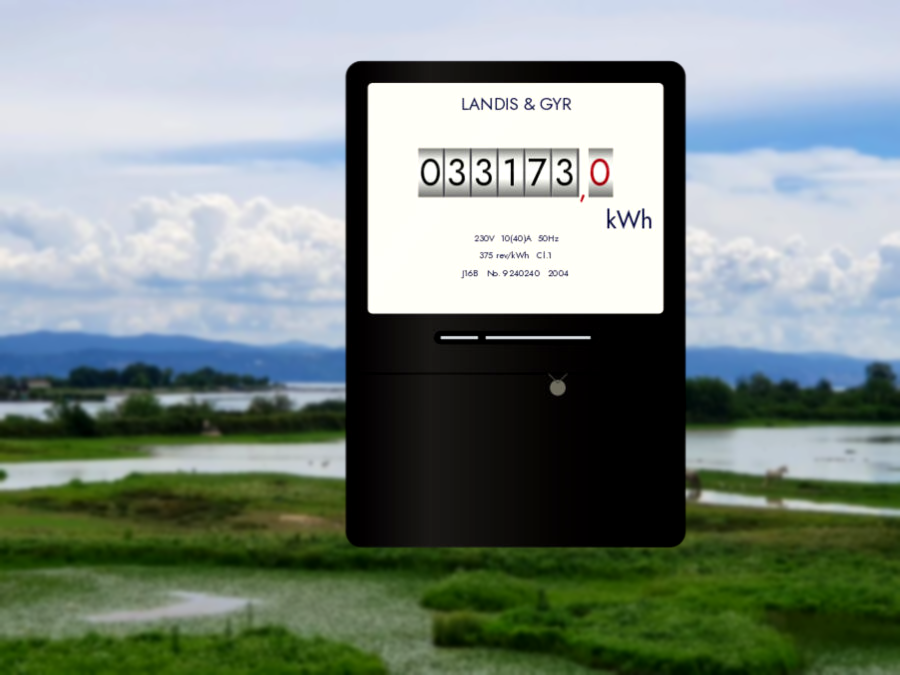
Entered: 33173.0 kWh
